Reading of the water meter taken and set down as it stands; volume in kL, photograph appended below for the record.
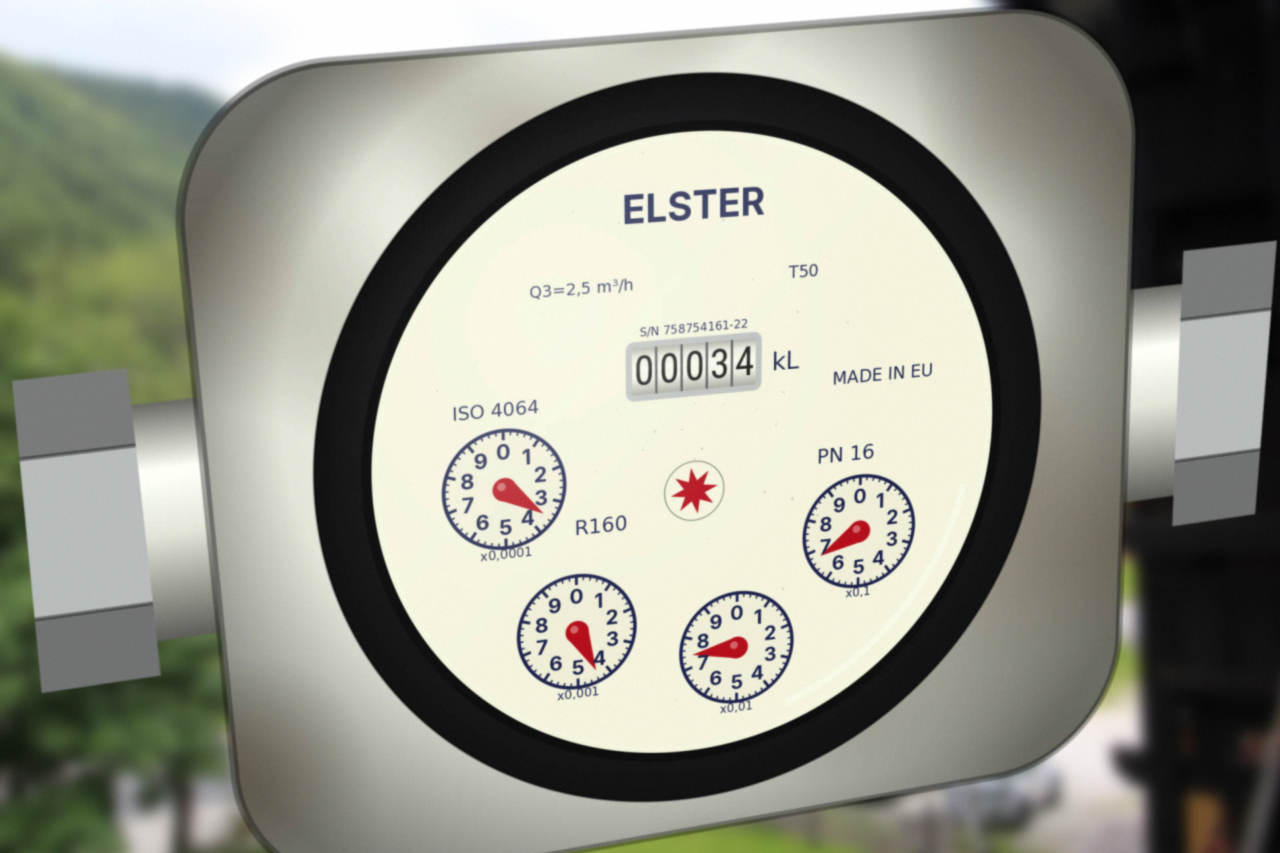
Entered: 34.6743 kL
